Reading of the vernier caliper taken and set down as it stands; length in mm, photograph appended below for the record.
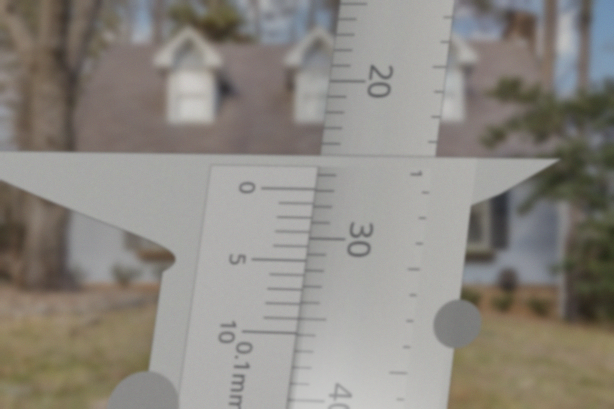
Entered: 26.9 mm
